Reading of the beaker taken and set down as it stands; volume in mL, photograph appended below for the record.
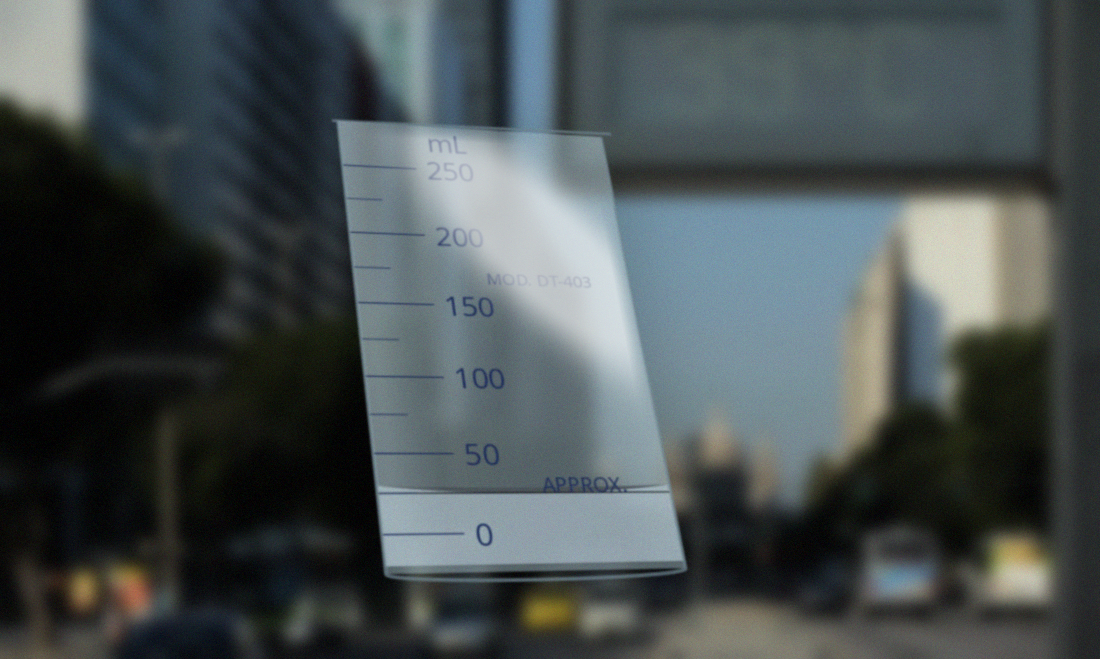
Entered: 25 mL
